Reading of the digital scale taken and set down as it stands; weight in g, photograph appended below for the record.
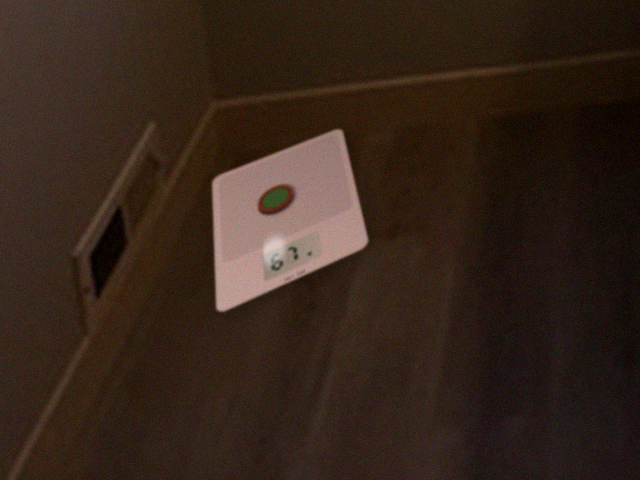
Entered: 67 g
